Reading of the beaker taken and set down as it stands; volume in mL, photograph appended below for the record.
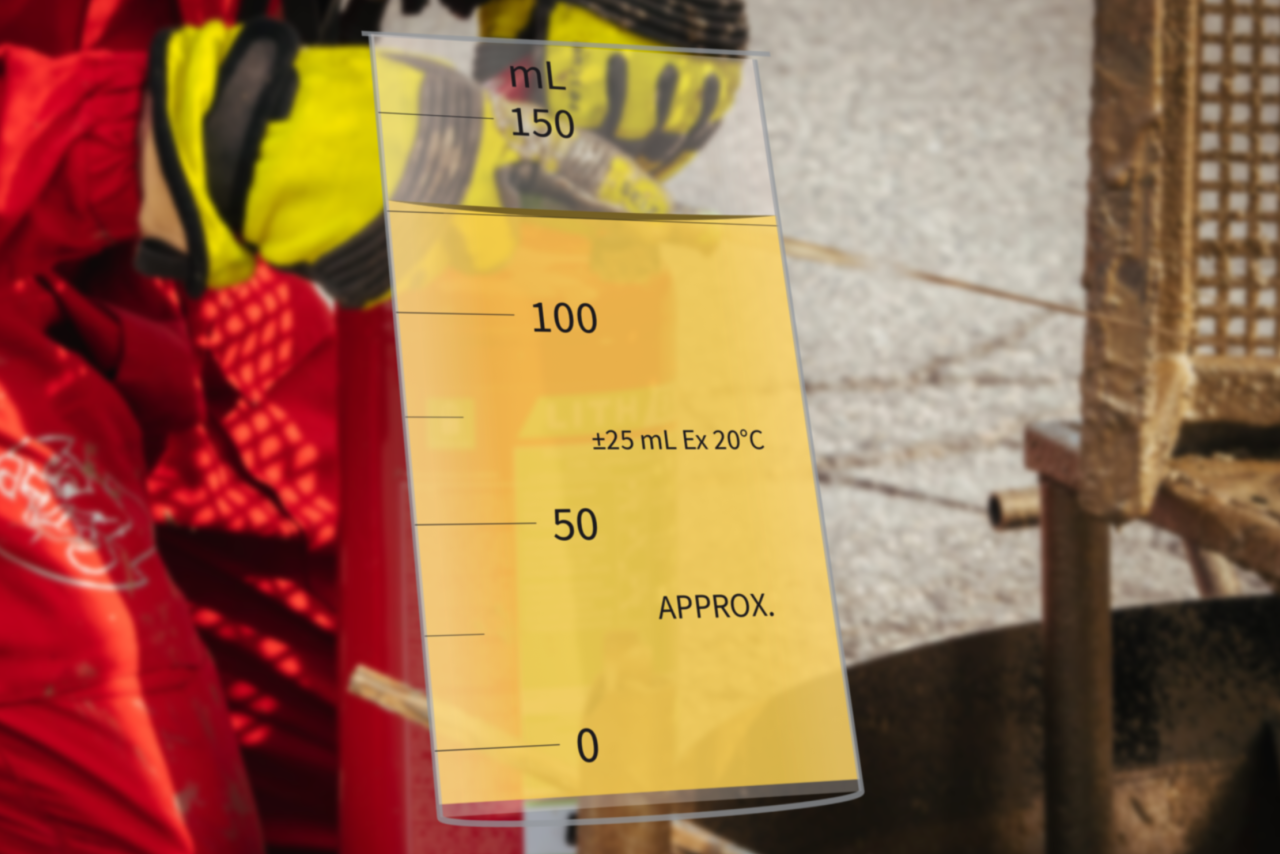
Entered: 125 mL
